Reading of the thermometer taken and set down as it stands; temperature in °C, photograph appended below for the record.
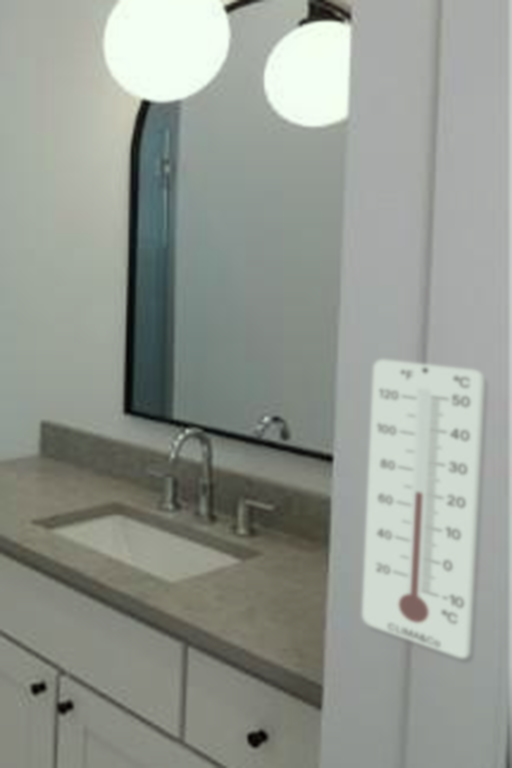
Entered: 20 °C
